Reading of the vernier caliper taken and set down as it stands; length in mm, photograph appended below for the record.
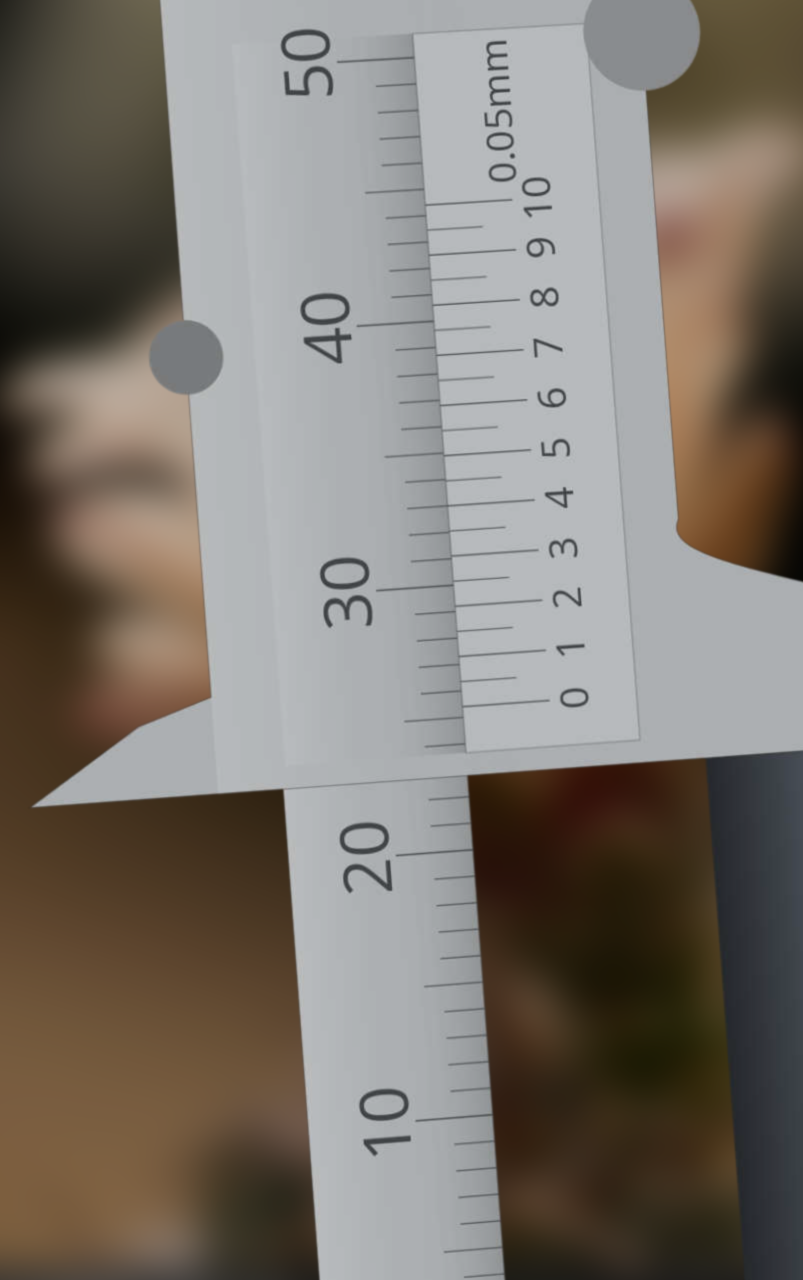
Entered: 25.4 mm
